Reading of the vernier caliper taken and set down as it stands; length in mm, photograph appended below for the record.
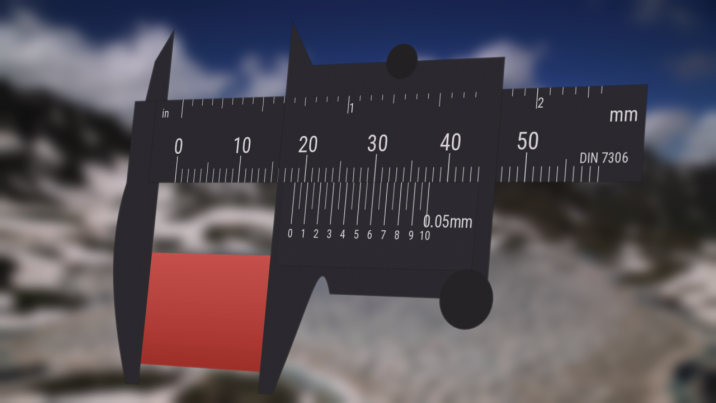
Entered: 18.6 mm
